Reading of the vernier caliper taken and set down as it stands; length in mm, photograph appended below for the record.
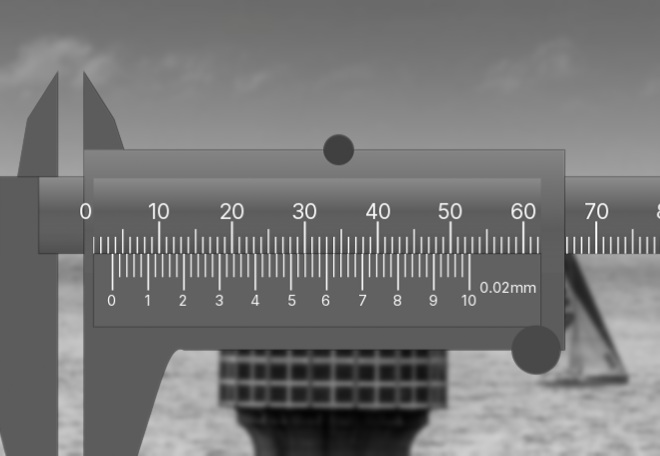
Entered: 3.6 mm
